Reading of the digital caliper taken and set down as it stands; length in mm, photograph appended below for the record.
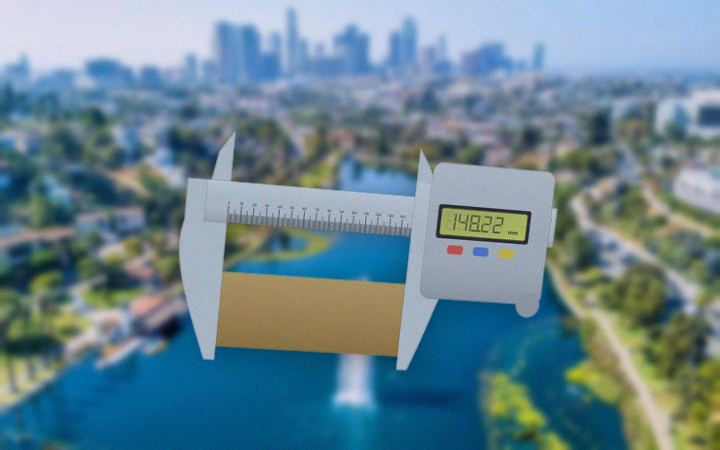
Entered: 148.22 mm
